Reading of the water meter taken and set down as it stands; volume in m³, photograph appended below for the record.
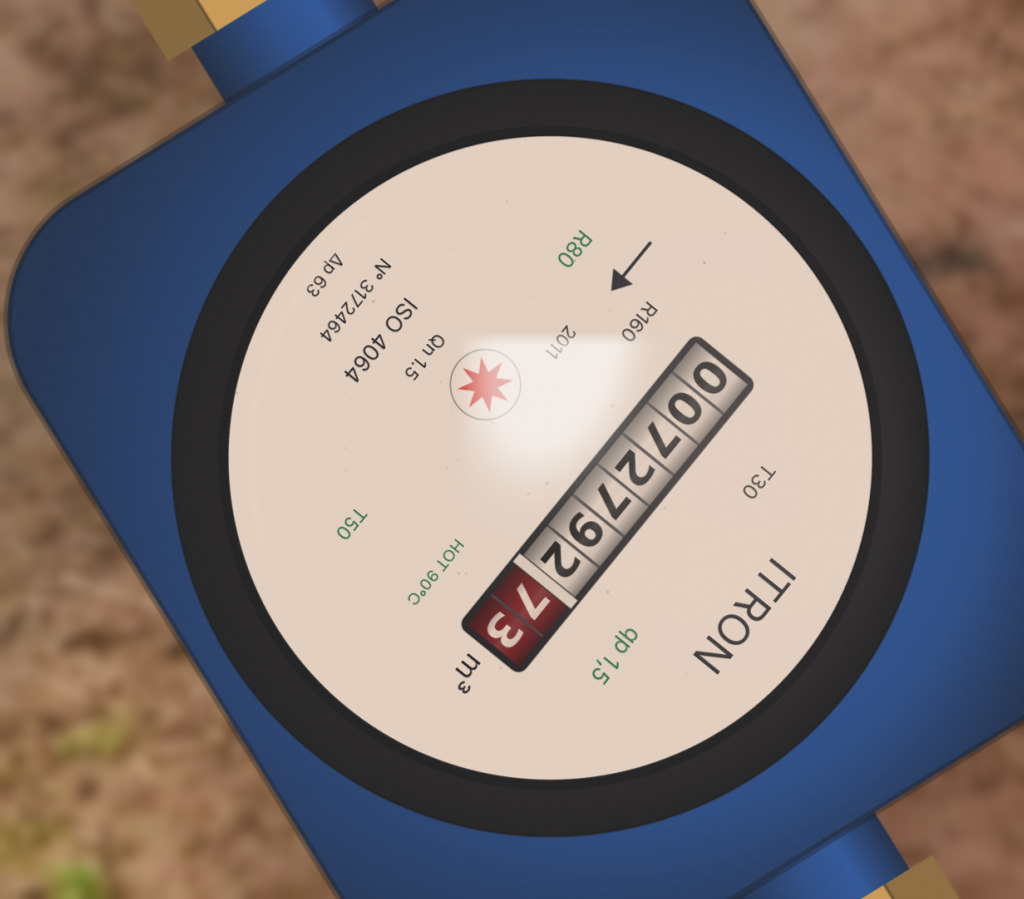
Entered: 72792.73 m³
